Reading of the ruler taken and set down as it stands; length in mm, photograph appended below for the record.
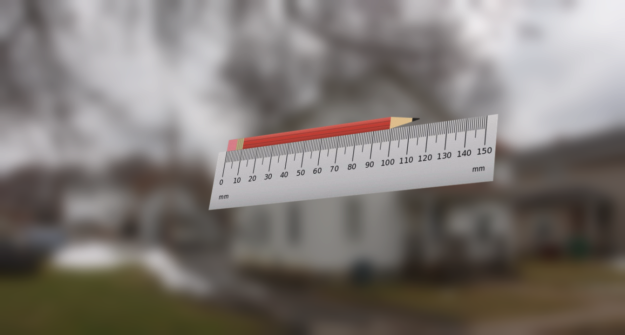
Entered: 115 mm
